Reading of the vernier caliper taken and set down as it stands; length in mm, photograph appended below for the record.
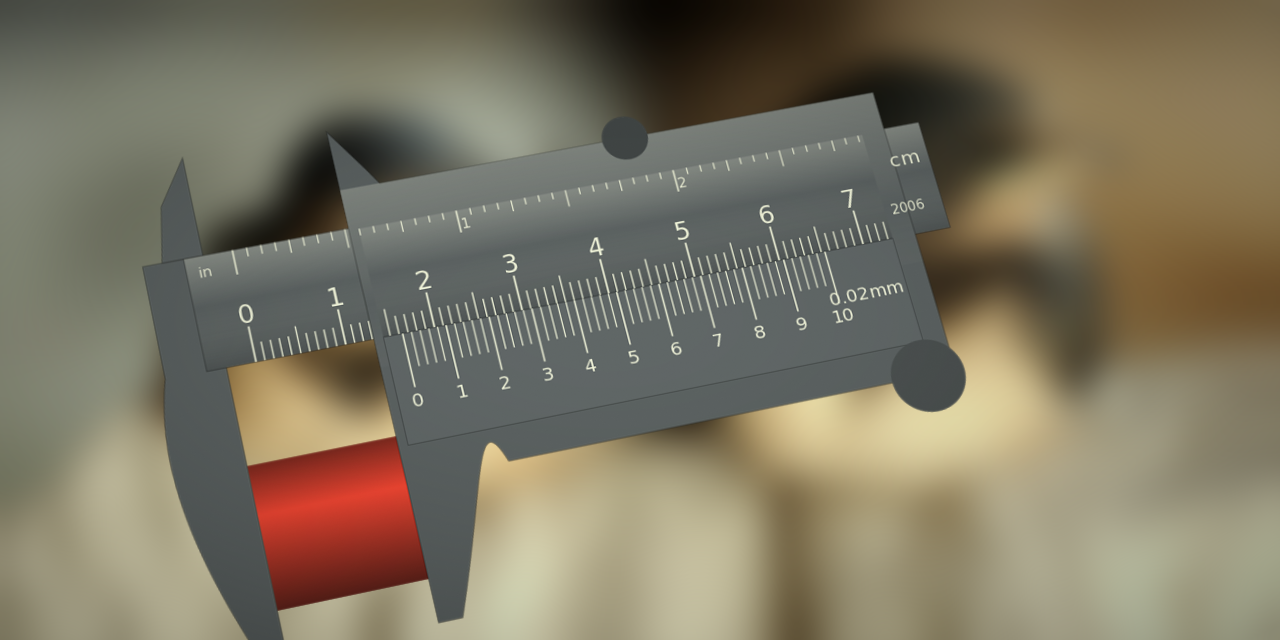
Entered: 16.4 mm
